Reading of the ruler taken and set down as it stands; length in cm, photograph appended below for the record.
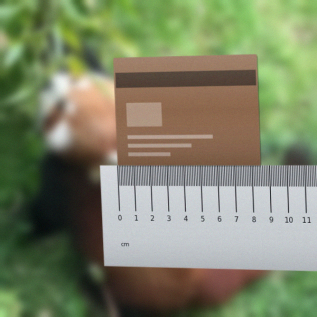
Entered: 8.5 cm
